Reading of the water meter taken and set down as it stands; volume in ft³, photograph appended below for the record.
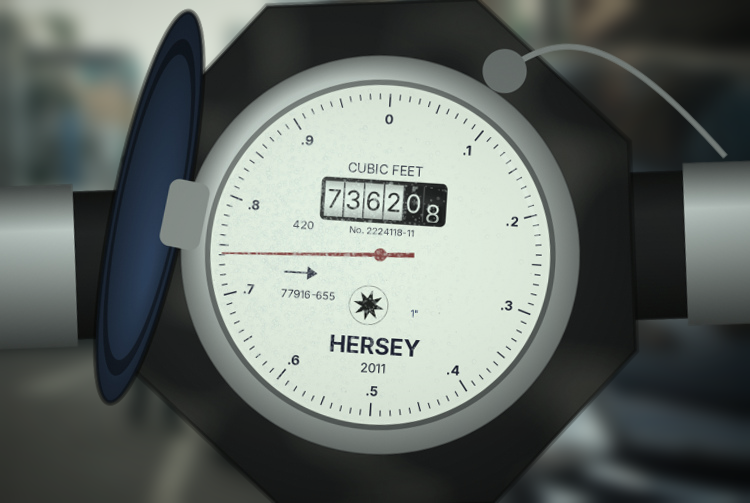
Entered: 736207.74 ft³
